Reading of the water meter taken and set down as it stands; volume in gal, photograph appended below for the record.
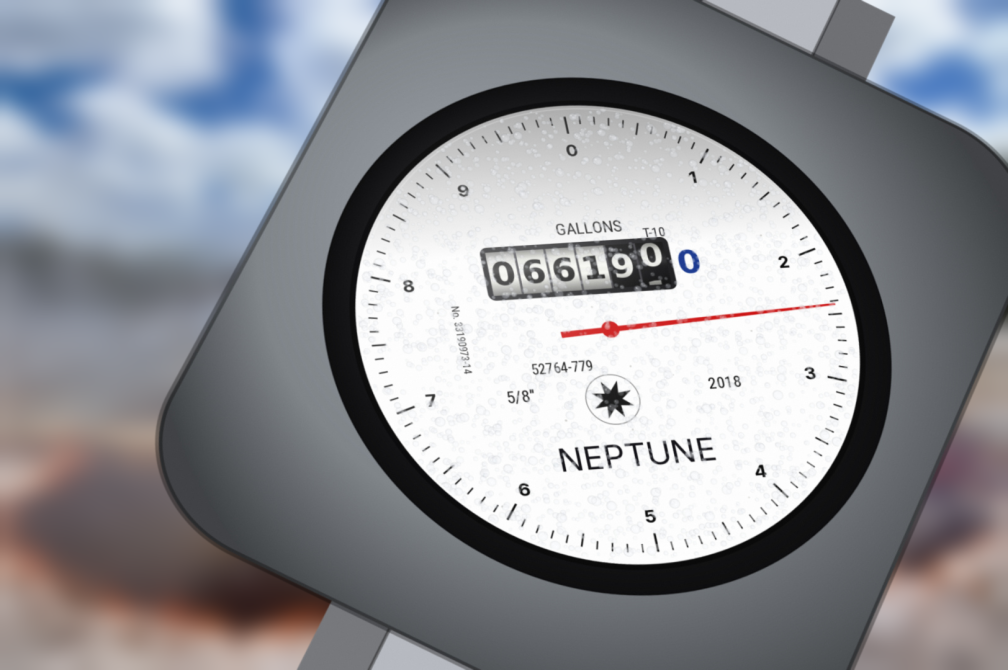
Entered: 661902.4 gal
